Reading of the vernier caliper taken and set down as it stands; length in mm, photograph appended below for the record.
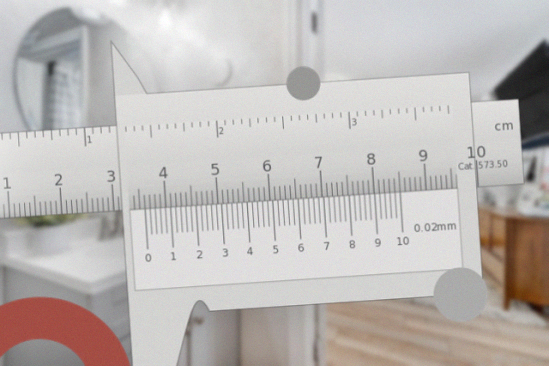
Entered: 36.0 mm
